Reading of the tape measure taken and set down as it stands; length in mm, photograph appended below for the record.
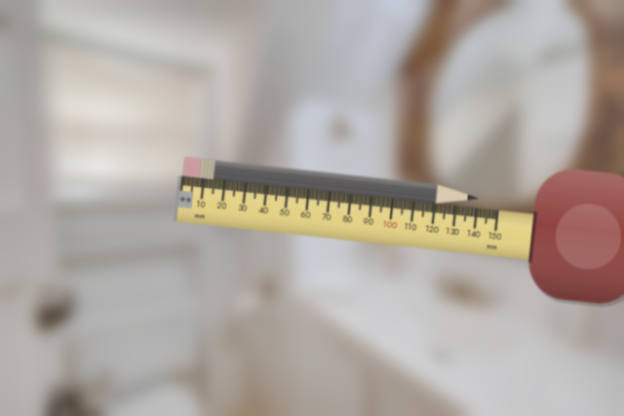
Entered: 140 mm
